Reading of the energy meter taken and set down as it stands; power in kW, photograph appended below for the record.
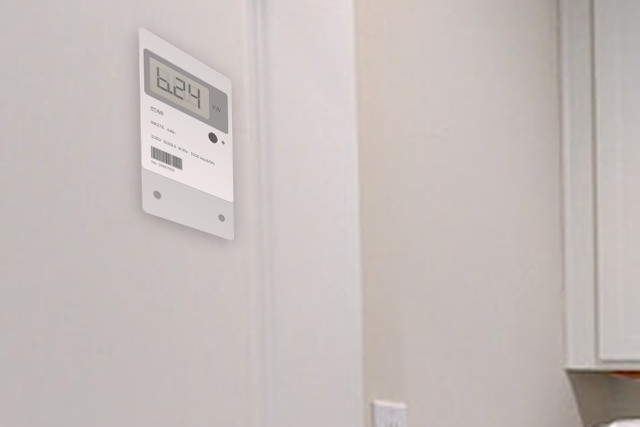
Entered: 6.24 kW
